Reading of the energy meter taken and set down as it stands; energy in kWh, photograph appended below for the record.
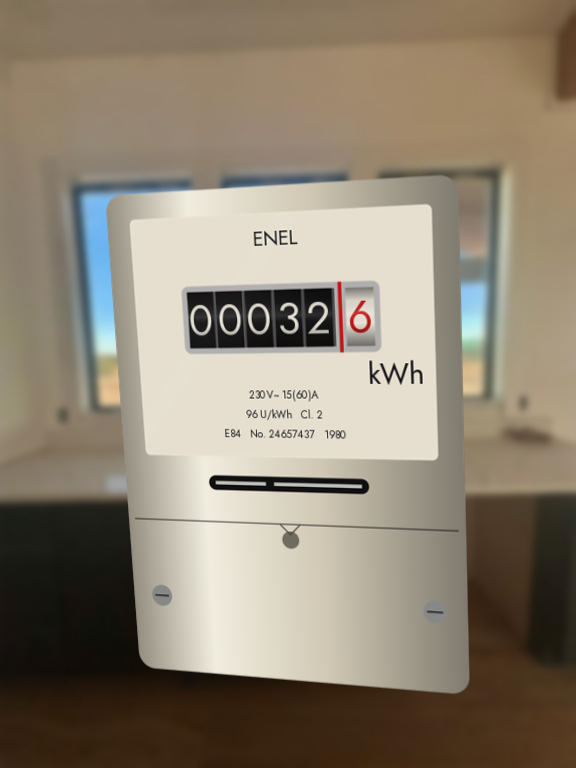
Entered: 32.6 kWh
